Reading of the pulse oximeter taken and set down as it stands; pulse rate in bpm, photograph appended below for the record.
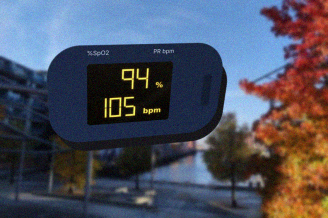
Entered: 105 bpm
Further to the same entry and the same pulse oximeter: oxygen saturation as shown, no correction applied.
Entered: 94 %
